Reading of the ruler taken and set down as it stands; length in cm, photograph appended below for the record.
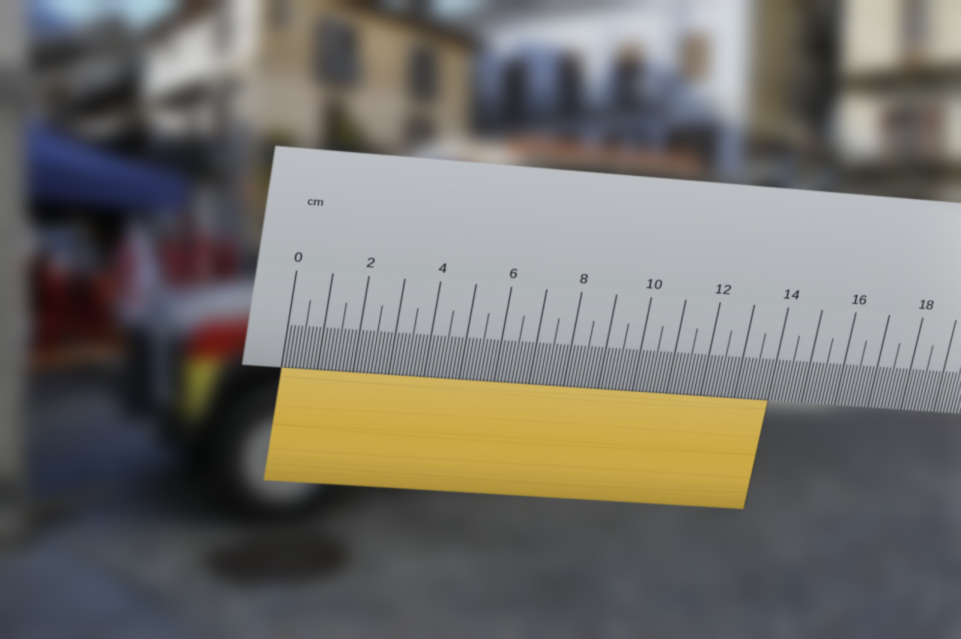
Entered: 14 cm
